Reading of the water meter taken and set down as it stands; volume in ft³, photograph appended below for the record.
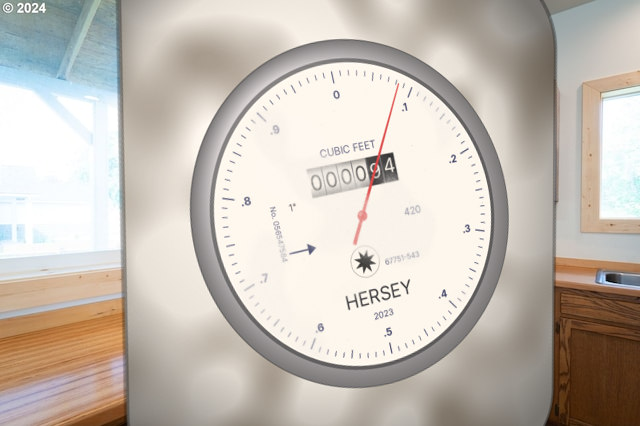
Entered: 94.08 ft³
